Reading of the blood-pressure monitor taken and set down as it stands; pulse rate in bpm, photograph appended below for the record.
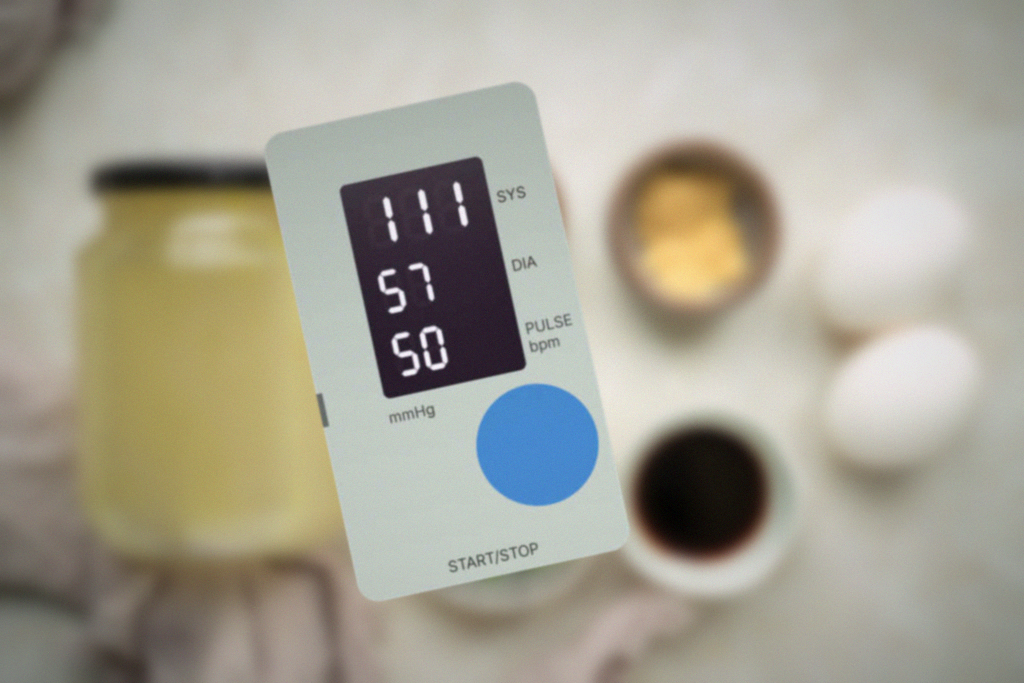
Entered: 50 bpm
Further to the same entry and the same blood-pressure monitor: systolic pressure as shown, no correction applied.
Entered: 111 mmHg
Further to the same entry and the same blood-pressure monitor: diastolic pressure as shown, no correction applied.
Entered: 57 mmHg
